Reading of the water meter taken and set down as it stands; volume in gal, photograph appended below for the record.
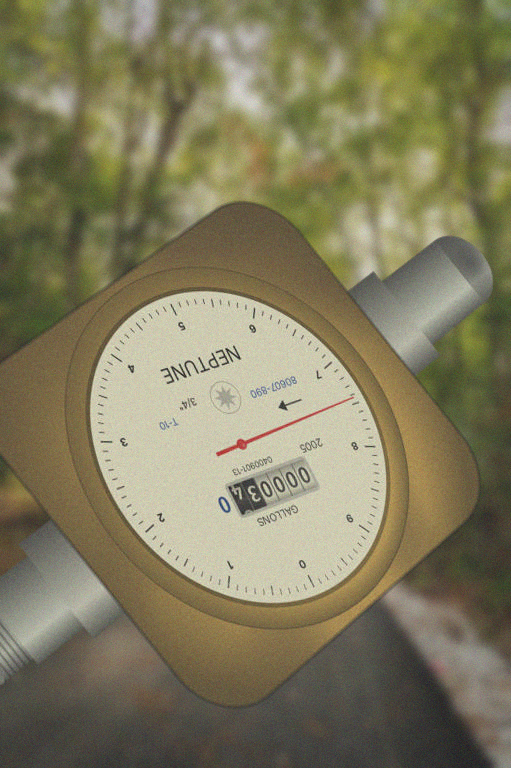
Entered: 337.4 gal
